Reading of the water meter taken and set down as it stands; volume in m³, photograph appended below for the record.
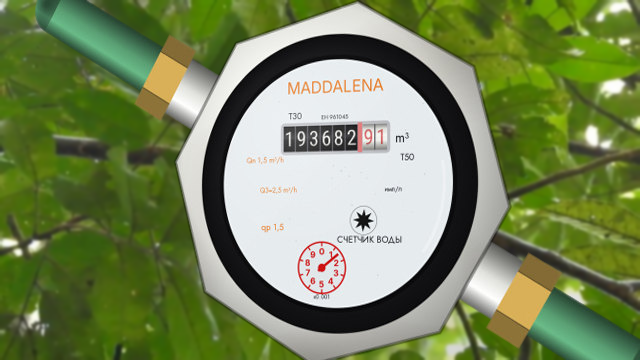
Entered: 193682.911 m³
